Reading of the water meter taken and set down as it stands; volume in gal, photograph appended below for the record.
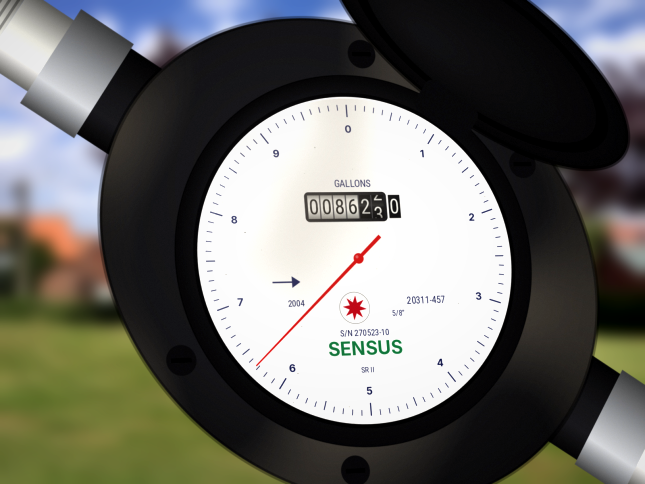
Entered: 86226.3 gal
